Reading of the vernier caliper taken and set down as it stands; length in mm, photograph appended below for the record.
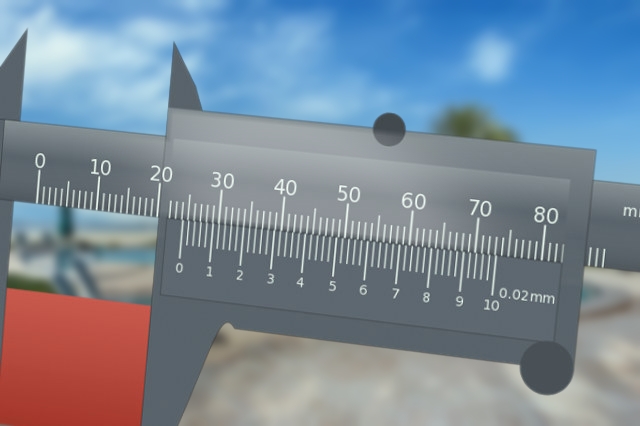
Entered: 24.2 mm
